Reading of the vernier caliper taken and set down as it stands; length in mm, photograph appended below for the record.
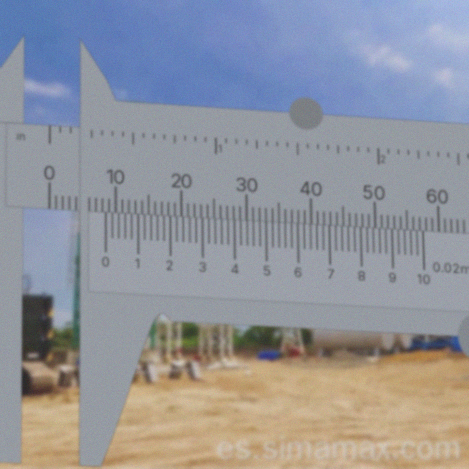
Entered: 8.5 mm
